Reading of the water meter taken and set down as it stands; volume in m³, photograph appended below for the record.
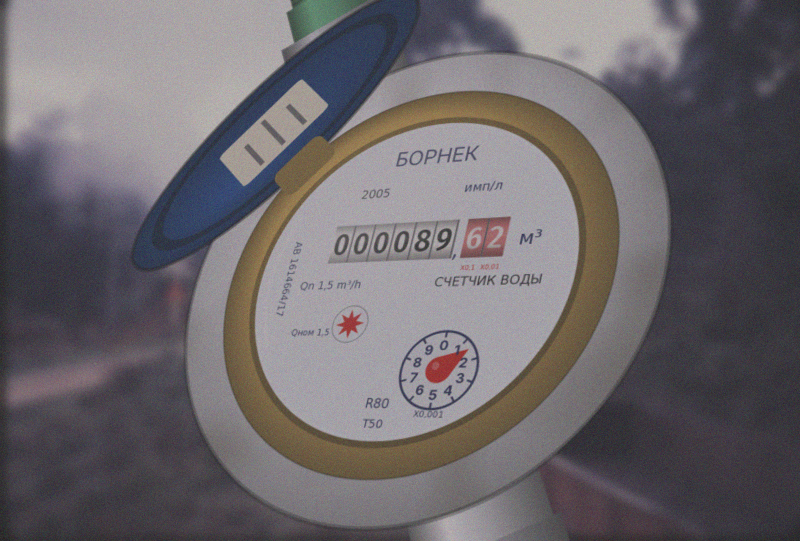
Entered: 89.621 m³
